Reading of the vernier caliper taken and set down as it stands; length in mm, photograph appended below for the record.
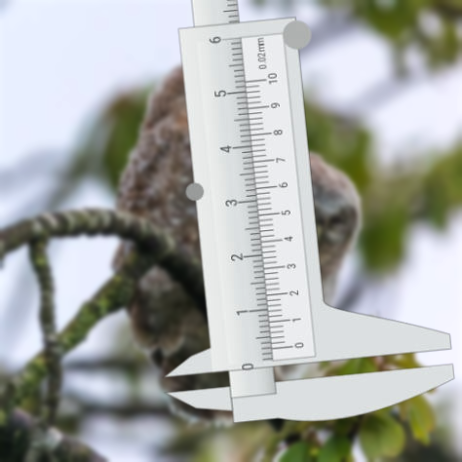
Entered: 2.8 mm
